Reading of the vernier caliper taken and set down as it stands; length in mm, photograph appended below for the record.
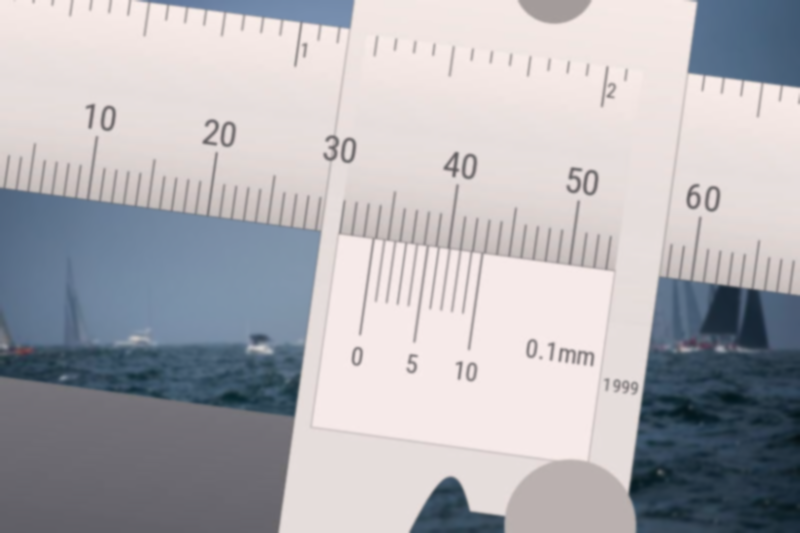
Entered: 33.8 mm
